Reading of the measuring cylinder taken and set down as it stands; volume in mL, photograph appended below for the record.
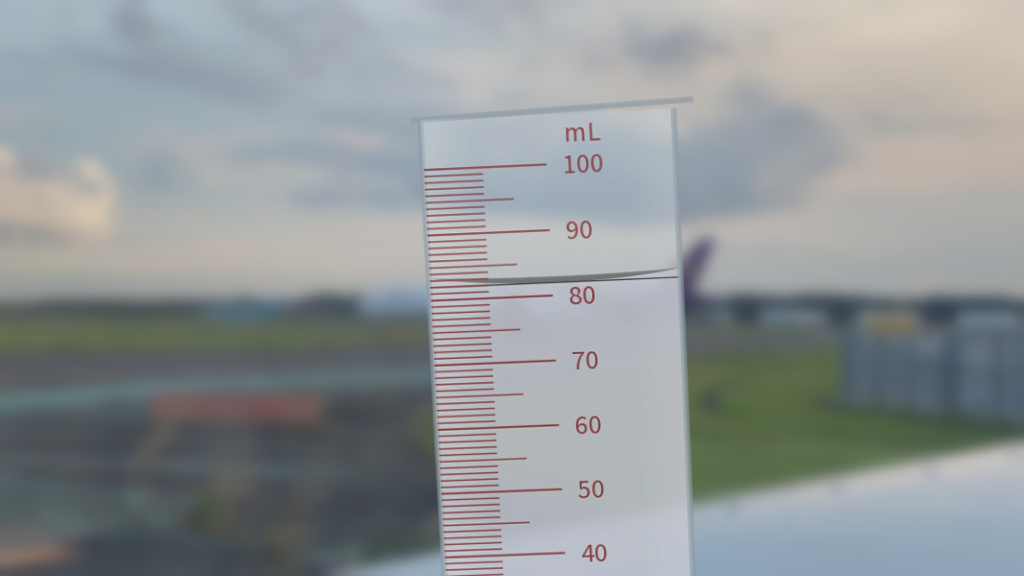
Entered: 82 mL
